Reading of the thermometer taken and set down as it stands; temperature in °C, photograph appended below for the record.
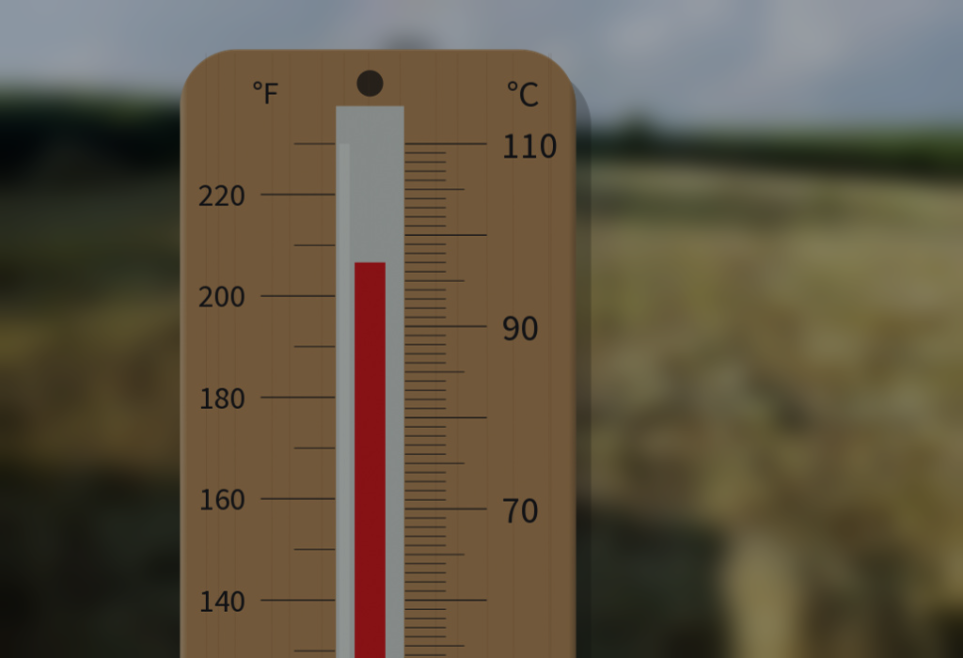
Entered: 97 °C
